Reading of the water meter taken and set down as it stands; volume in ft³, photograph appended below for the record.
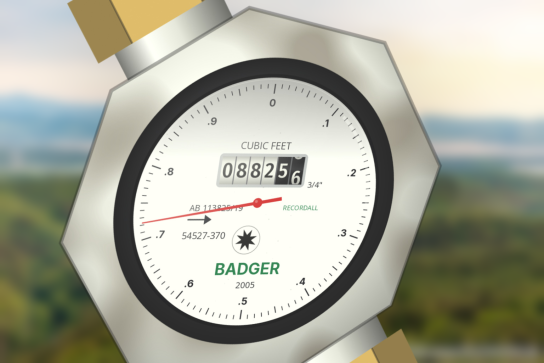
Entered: 88255.72 ft³
